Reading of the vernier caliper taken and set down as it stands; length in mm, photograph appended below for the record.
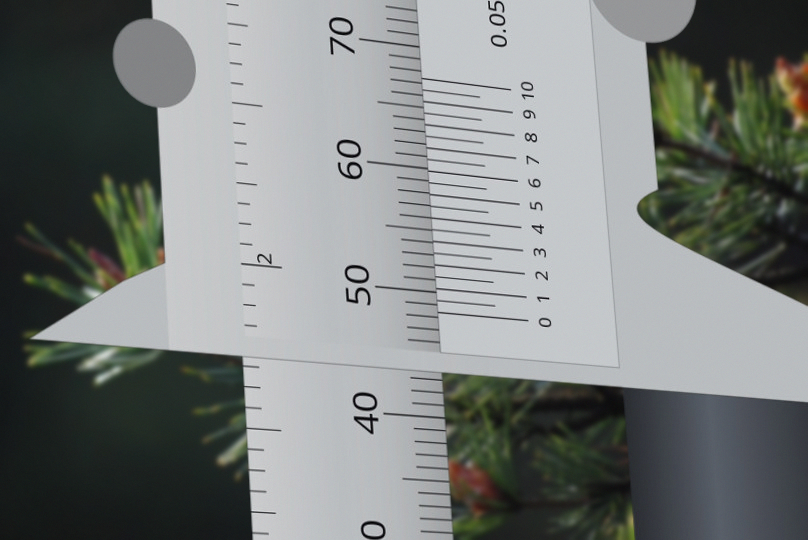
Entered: 48.4 mm
